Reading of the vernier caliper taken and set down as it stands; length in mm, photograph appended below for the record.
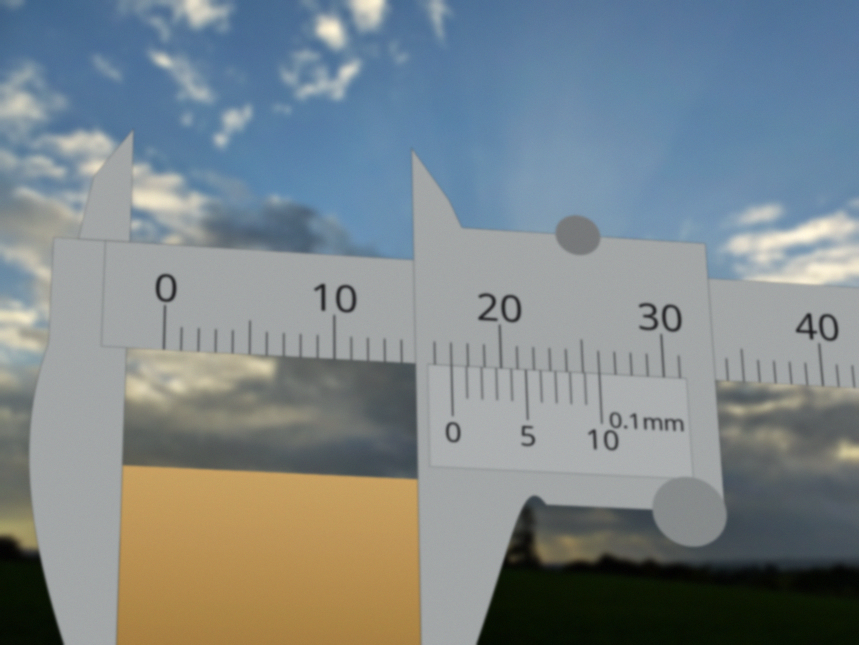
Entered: 17.0 mm
